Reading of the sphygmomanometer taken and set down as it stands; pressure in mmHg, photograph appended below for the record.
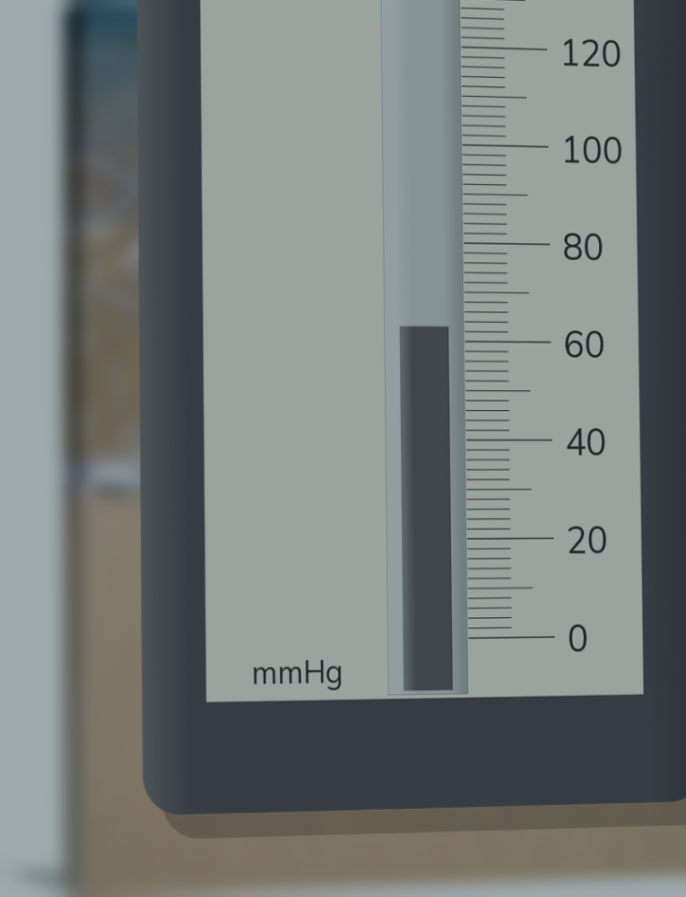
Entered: 63 mmHg
